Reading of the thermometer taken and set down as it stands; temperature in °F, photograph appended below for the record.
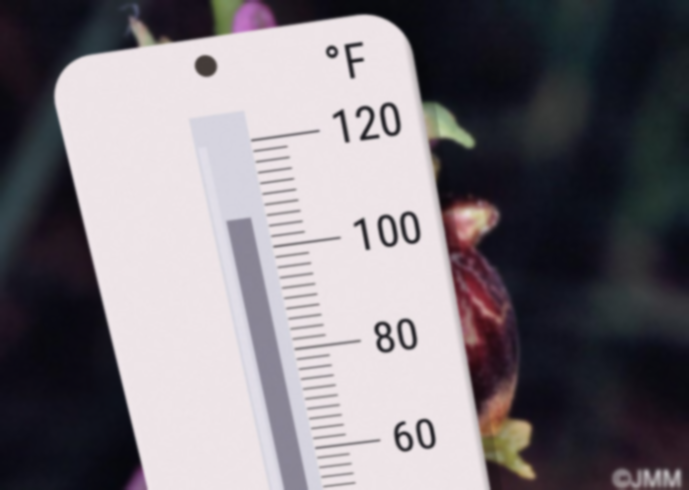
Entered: 106 °F
